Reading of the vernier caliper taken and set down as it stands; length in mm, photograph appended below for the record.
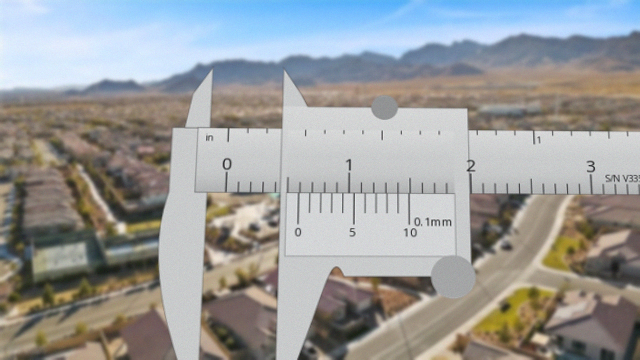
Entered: 5.9 mm
